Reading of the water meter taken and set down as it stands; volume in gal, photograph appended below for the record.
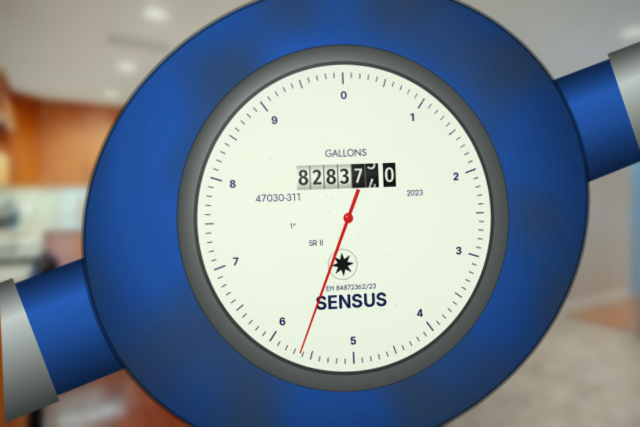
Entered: 8283735.6 gal
